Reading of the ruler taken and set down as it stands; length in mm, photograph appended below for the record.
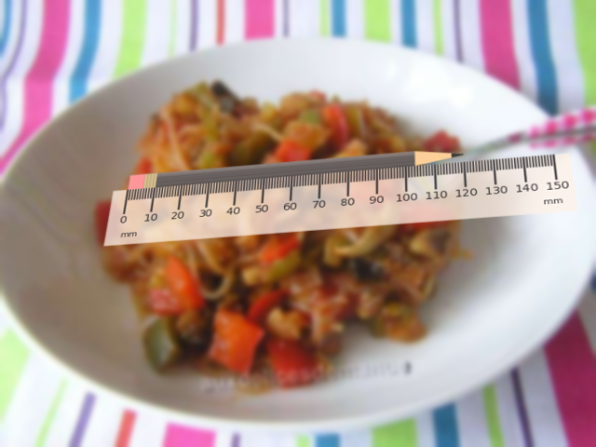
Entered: 120 mm
